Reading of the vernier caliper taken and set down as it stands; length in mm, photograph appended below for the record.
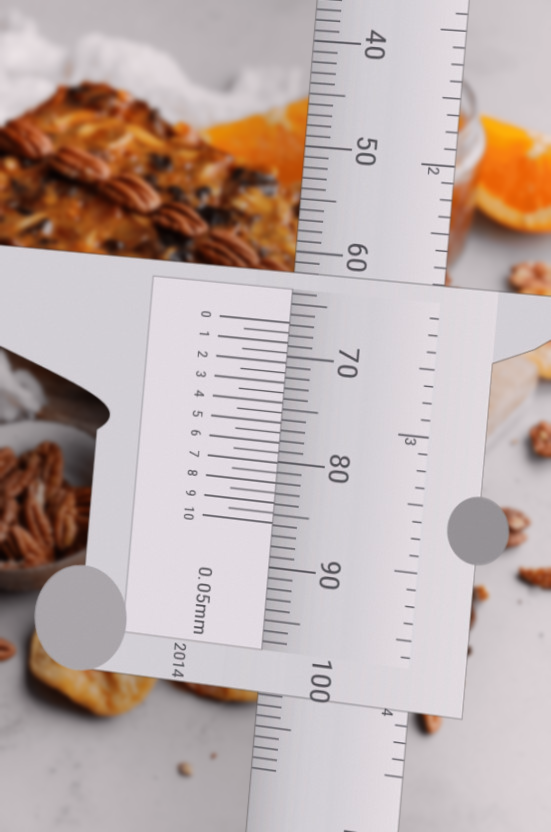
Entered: 66.8 mm
